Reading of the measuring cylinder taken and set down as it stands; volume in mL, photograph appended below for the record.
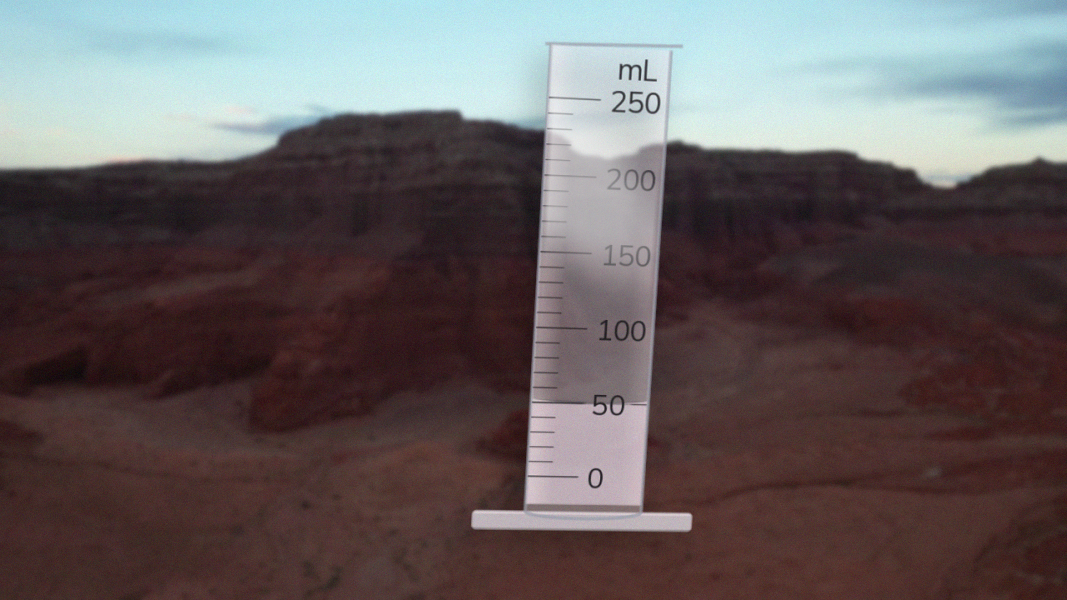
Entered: 50 mL
